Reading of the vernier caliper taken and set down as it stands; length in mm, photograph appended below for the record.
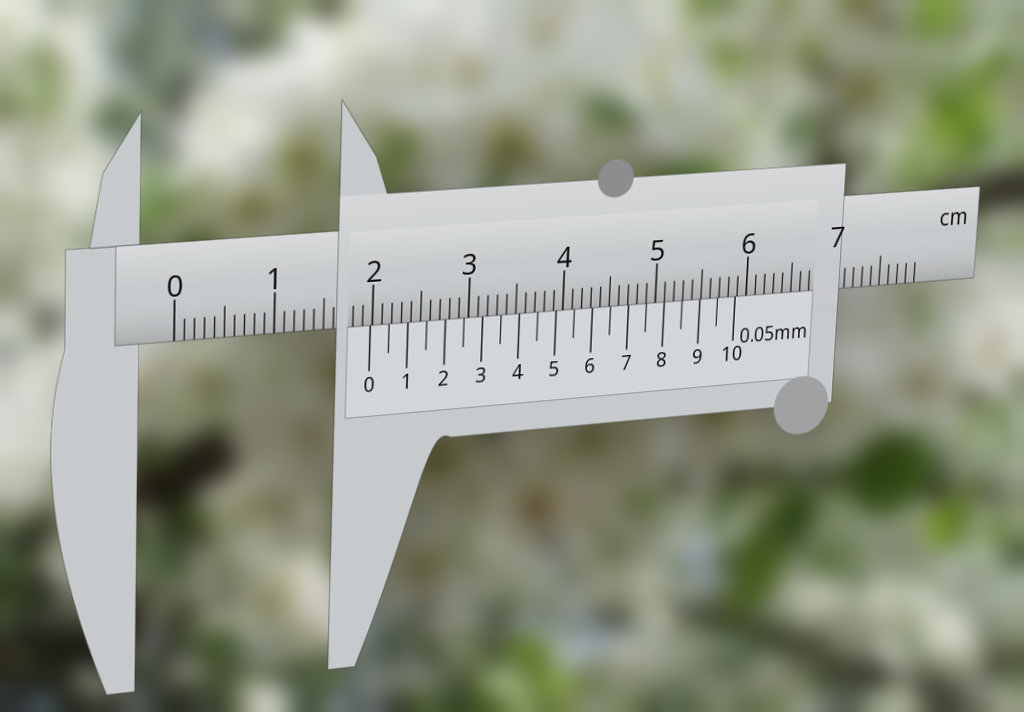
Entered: 19.8 mm
